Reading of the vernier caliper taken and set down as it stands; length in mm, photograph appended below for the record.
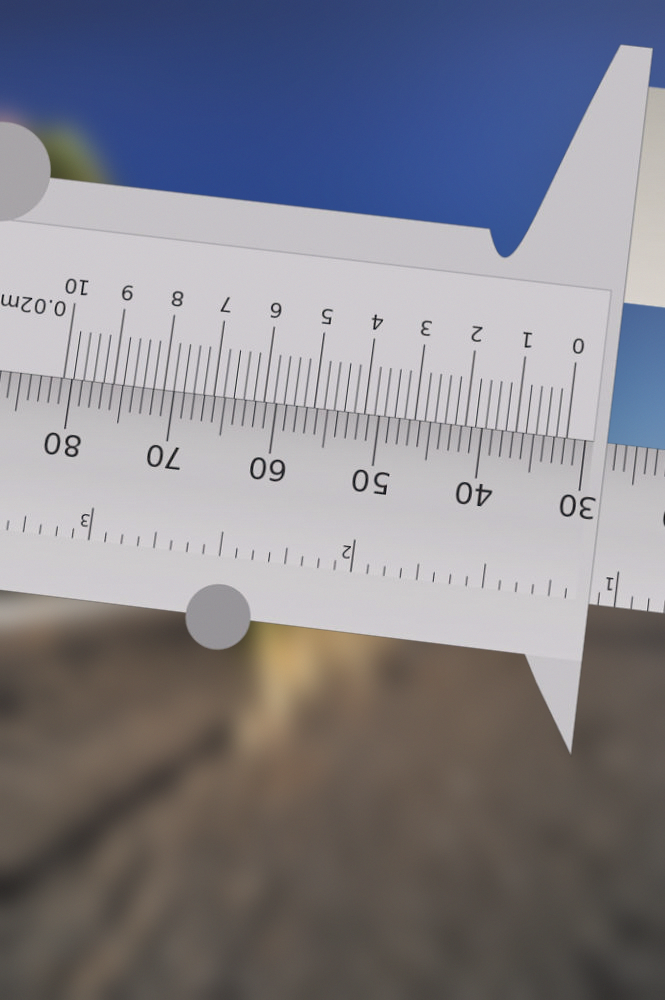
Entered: 31.8 mm
